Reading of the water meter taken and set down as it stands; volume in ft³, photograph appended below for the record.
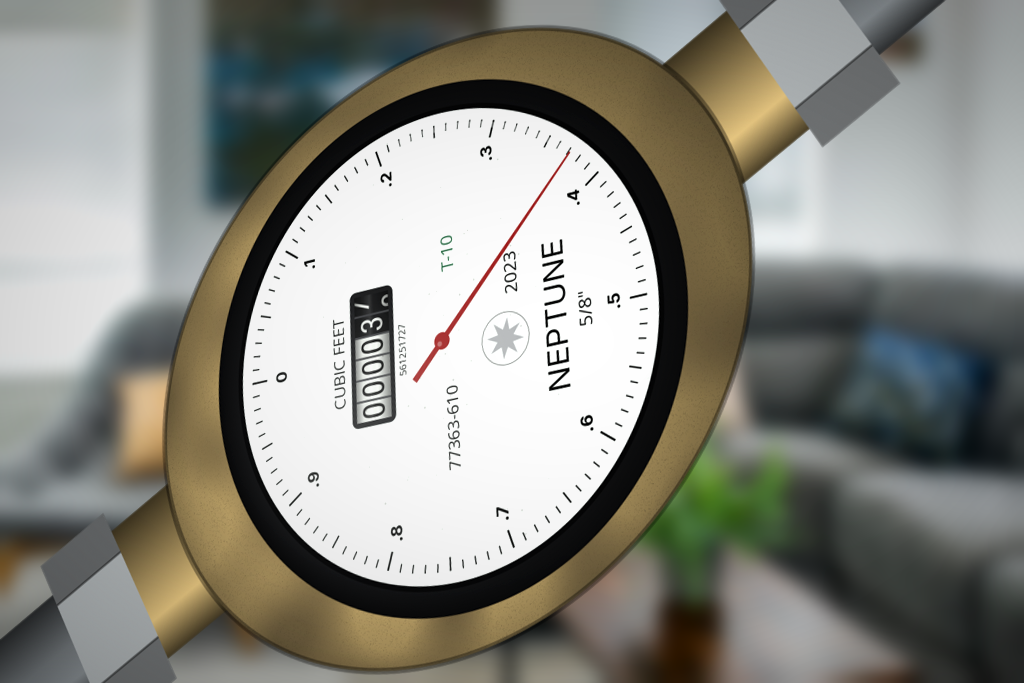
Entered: 37.37 ft³
